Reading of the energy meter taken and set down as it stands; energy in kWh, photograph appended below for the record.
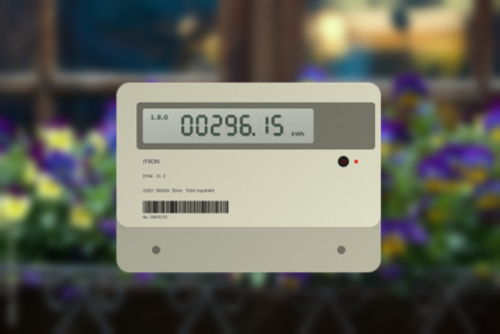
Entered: 296.15 kWh
